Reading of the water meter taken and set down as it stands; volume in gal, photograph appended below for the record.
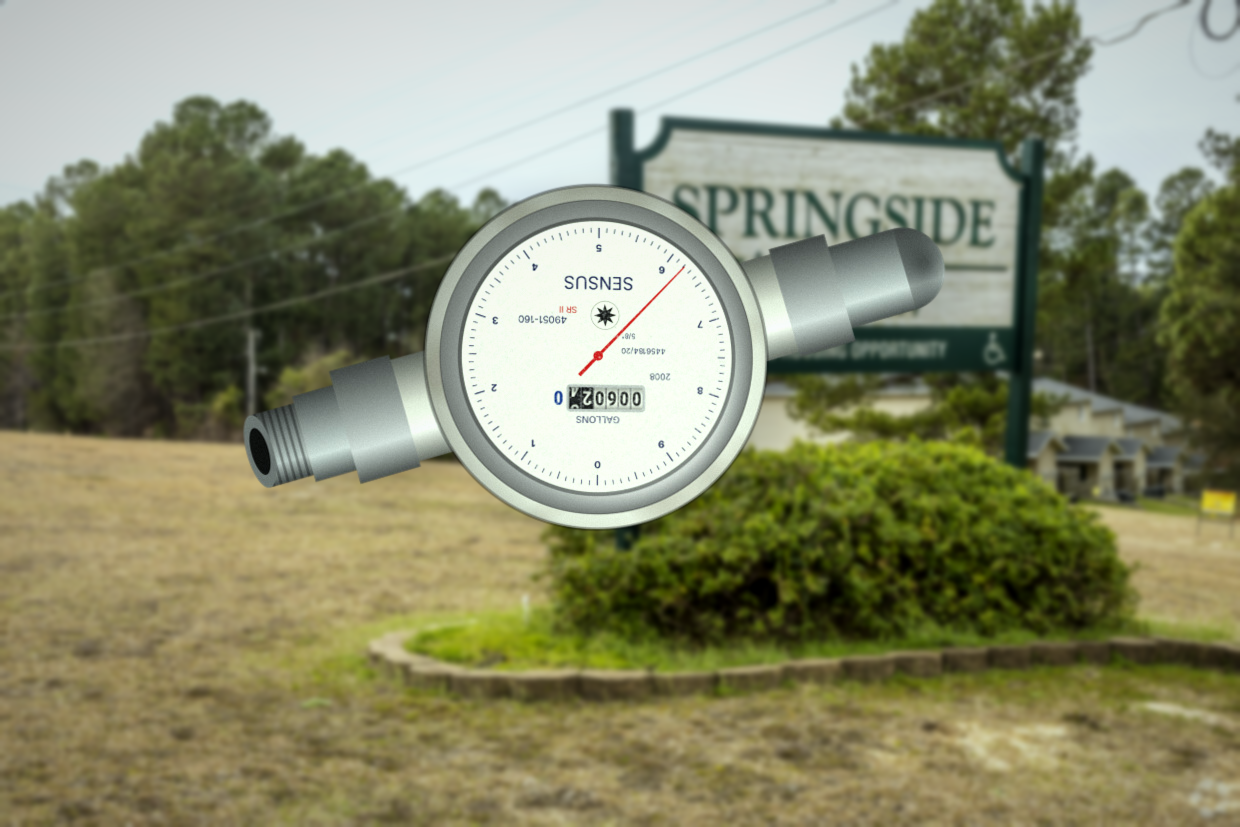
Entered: 60236.2 gal
